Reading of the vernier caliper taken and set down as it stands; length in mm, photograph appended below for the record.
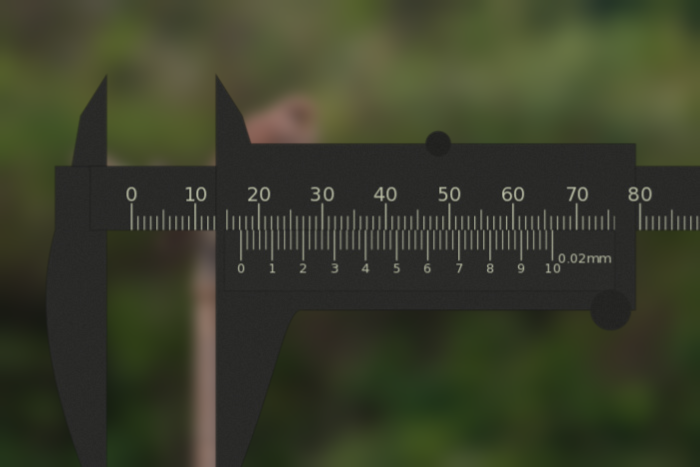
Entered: 17.2 mm
